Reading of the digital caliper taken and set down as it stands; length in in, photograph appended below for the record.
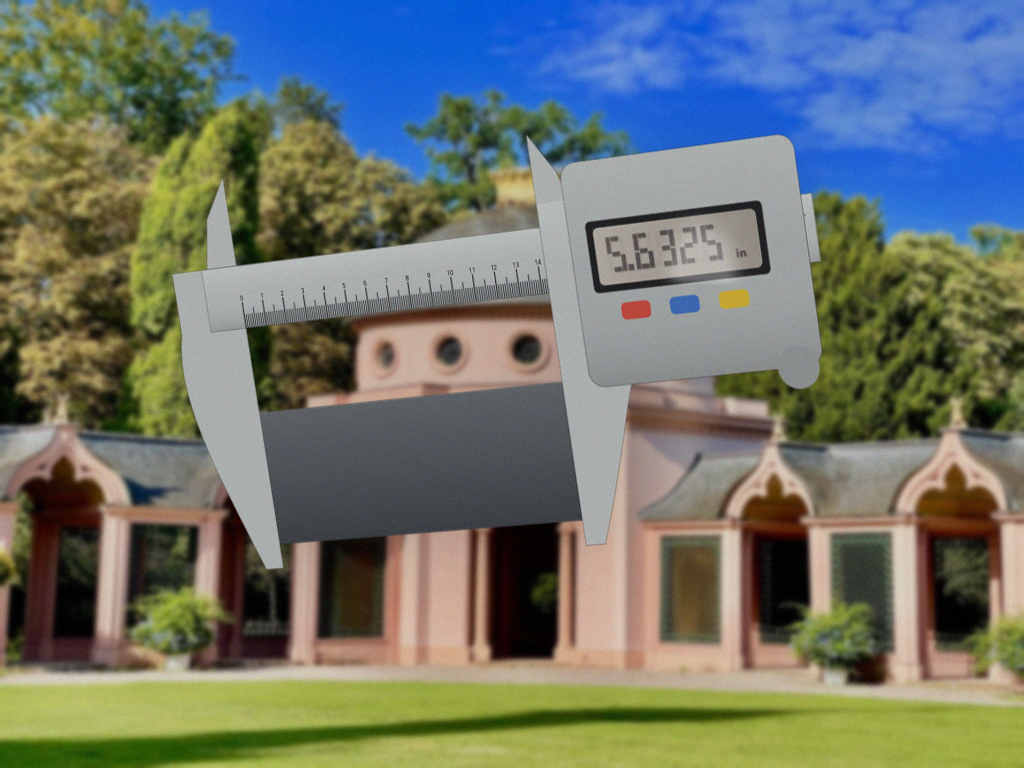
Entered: 5.6325 in
